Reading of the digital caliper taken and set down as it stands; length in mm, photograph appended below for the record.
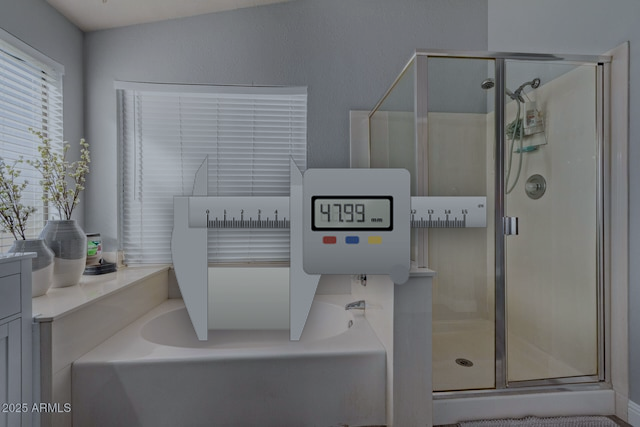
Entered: 47.99 mm
